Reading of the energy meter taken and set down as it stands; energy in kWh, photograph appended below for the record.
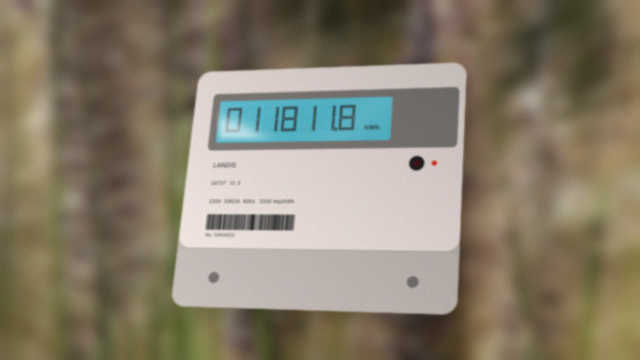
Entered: 11811.8 kWh
